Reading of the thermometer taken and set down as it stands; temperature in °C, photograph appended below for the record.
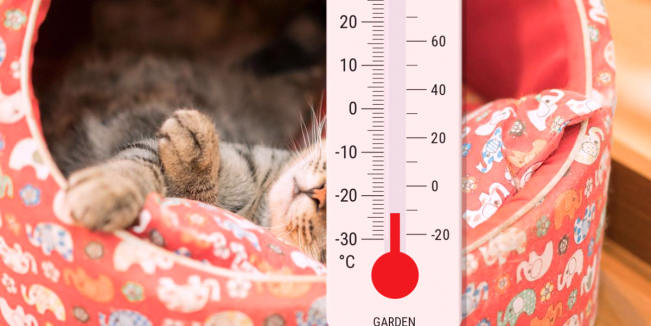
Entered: -24 °C
